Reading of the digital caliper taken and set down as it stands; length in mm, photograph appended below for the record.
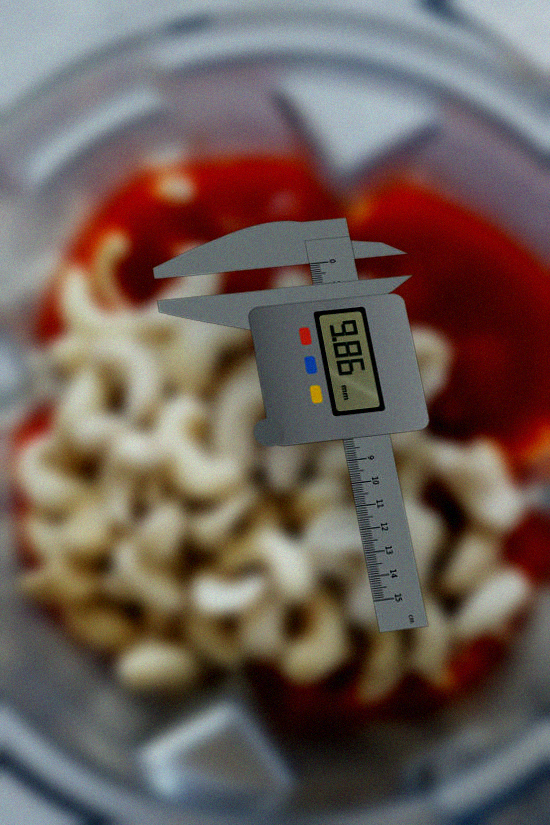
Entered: 9.86 mm
